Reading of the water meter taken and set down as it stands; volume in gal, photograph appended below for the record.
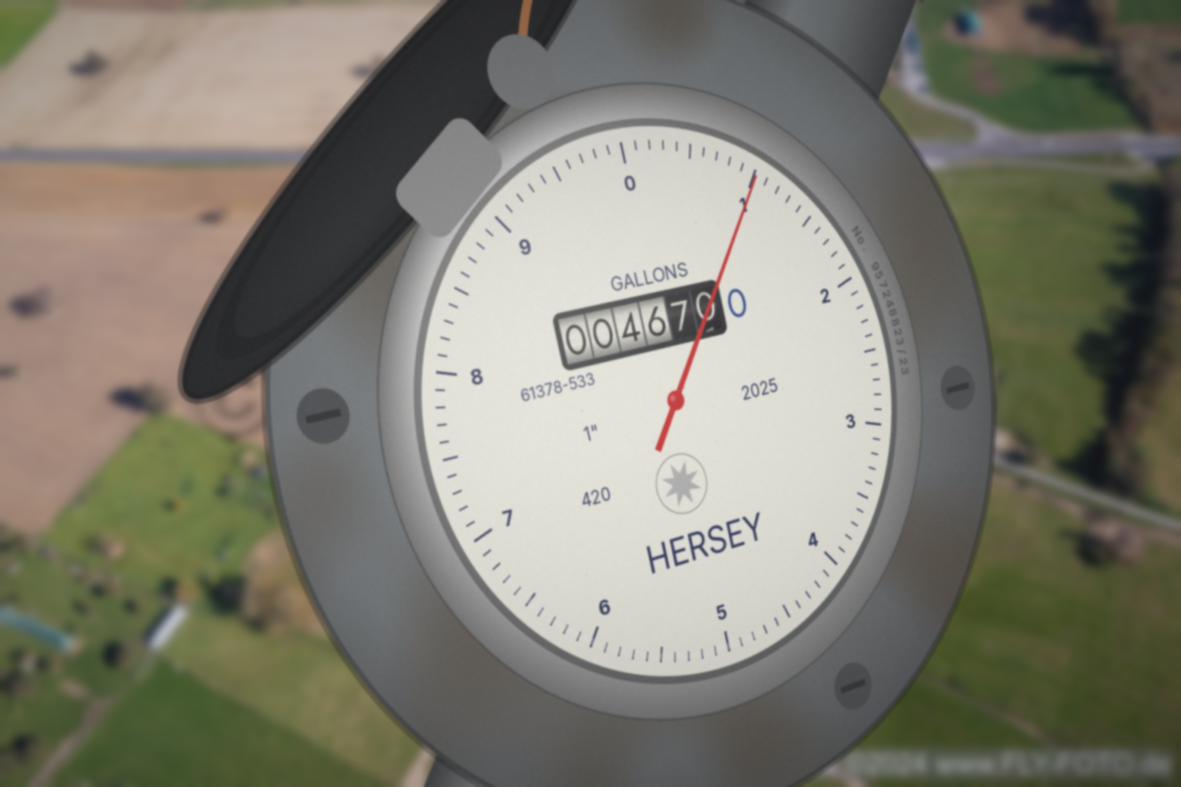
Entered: 46701.0 gal
